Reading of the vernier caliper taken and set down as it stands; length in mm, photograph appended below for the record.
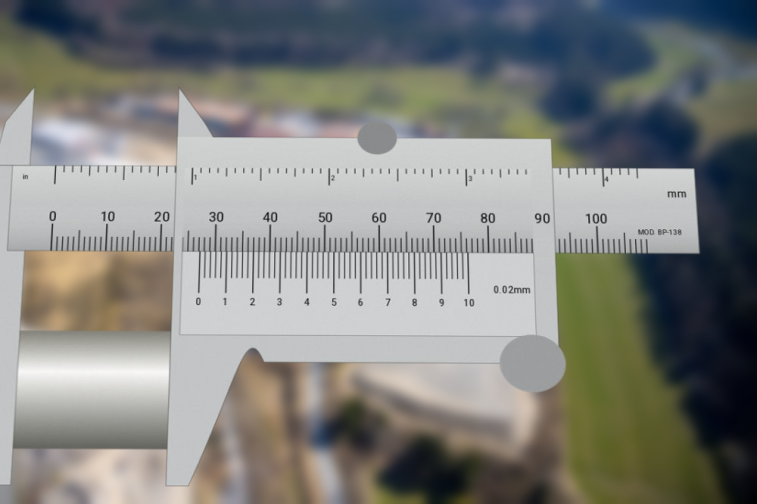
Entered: 27.2 mm
